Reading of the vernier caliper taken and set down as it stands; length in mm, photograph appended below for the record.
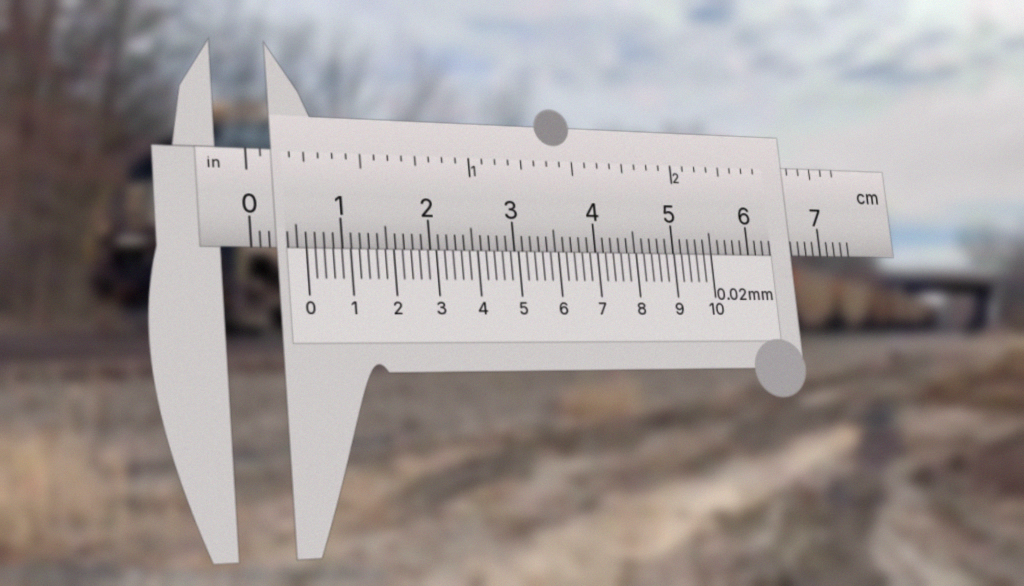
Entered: 6.0 mm
